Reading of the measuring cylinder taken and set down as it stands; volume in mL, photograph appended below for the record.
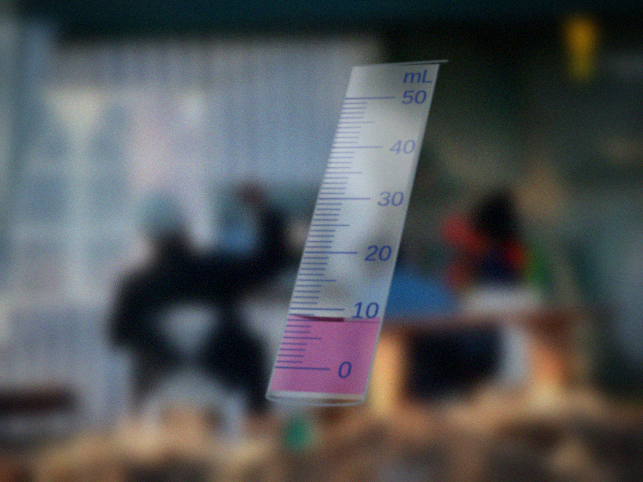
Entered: 8 mL
